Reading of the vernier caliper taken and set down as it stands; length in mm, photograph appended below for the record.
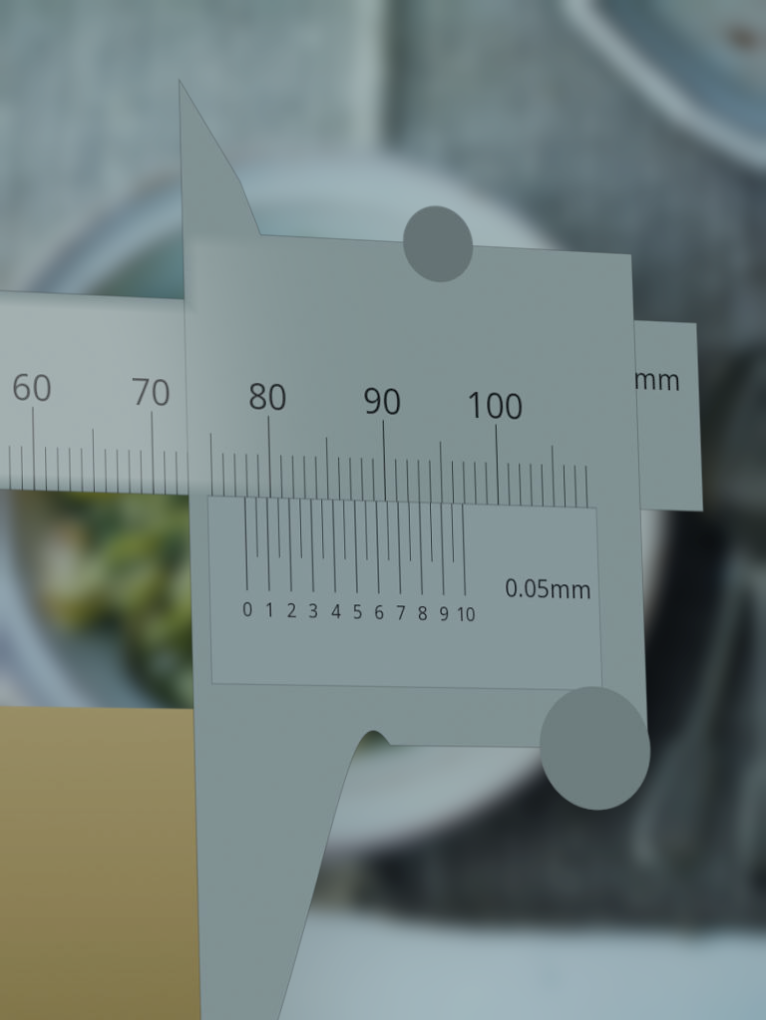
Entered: 77.8 mm
